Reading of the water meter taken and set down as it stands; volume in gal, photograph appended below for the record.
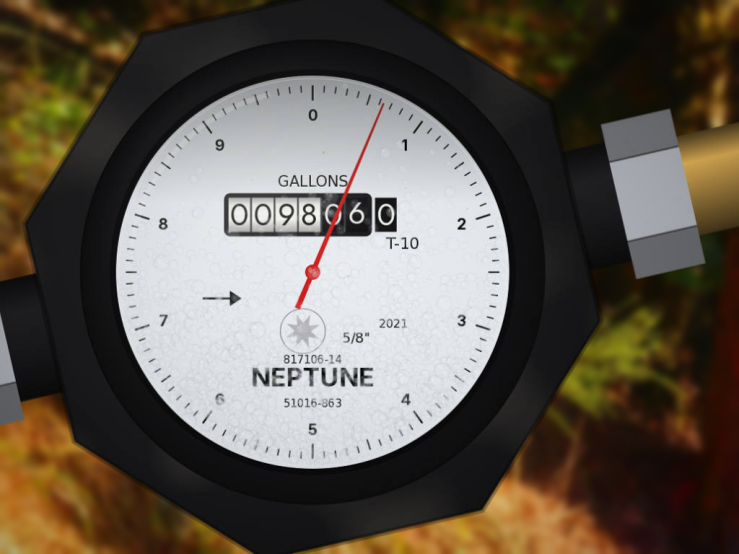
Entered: 98060.6 gal
